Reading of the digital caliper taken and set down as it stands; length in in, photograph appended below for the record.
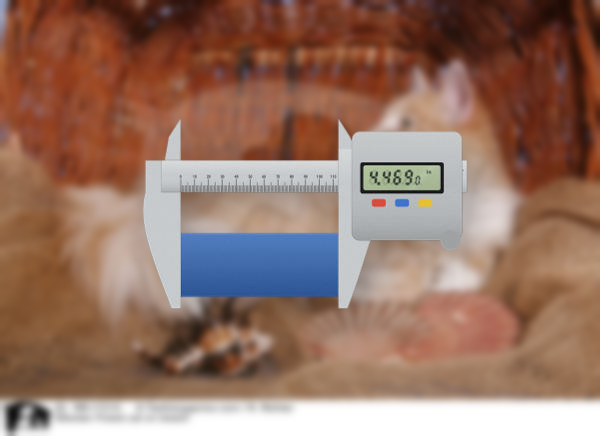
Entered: 4.4690 in
